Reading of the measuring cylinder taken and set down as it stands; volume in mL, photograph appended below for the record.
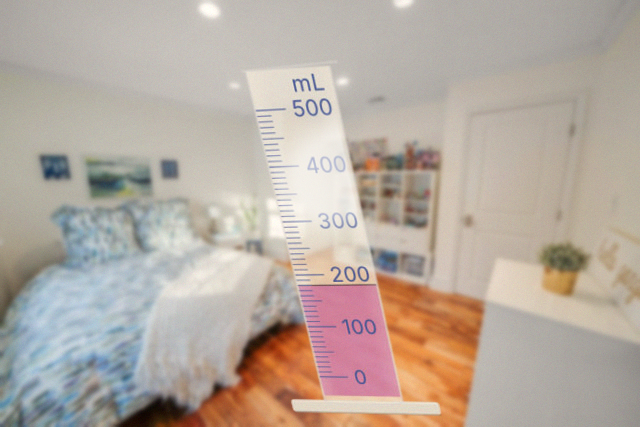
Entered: 180 mL
